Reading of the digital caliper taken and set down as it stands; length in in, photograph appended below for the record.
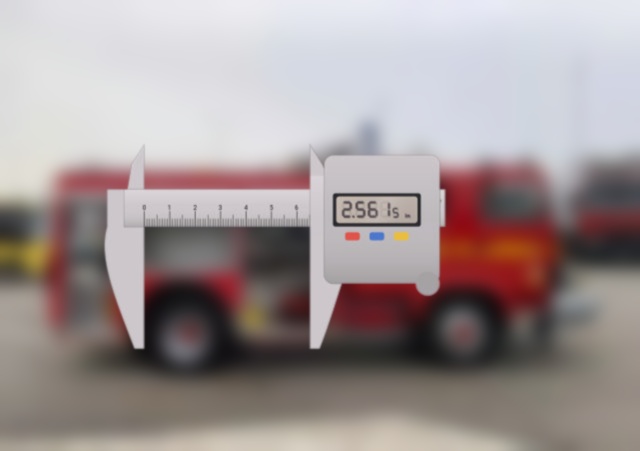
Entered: 2.5615 in
